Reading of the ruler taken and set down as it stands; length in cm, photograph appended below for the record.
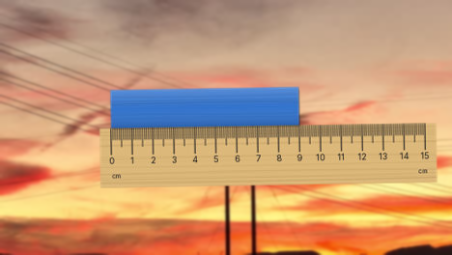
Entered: 9 cm
